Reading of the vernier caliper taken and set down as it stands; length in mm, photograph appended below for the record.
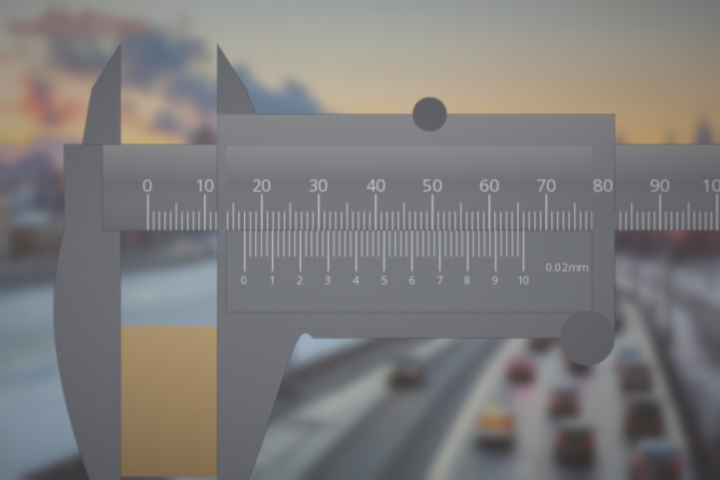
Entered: 17.0 mm
